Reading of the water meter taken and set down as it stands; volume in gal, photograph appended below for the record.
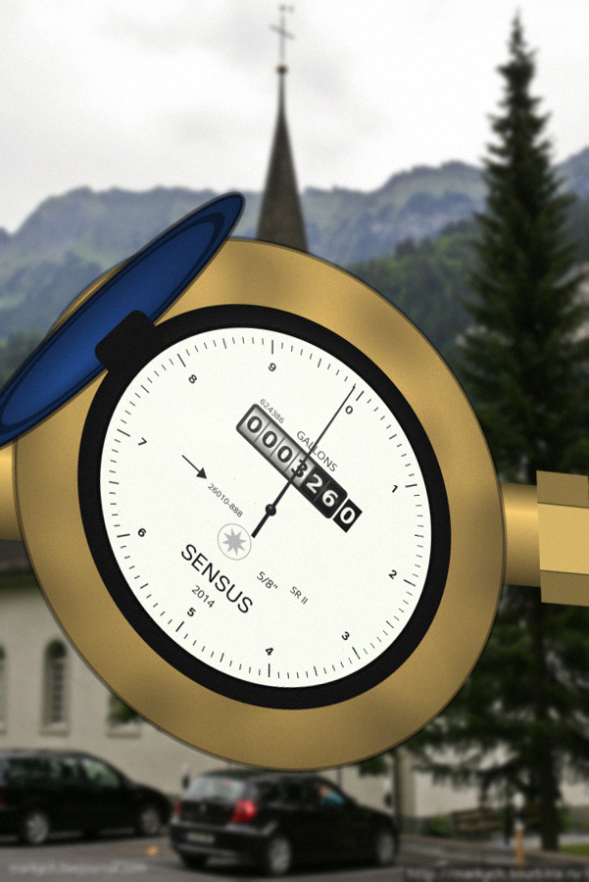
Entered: 3259.9 gal
